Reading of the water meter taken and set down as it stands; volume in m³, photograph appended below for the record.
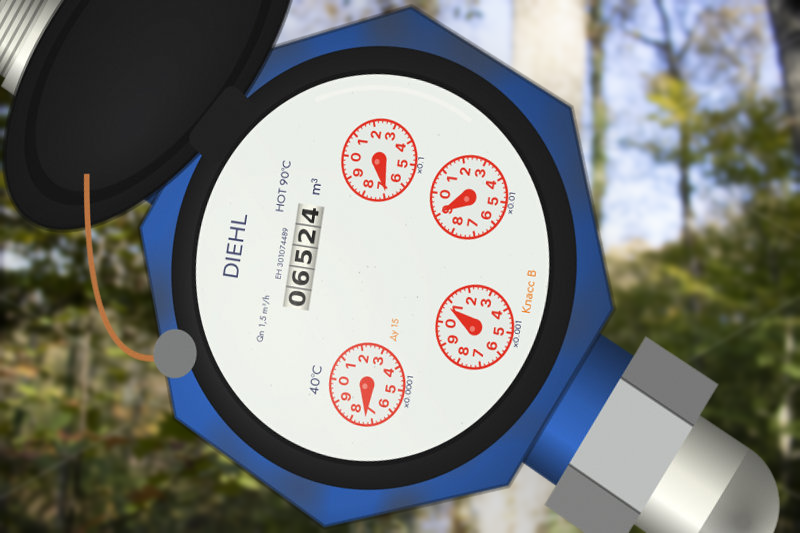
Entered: 6524.6907 m³
